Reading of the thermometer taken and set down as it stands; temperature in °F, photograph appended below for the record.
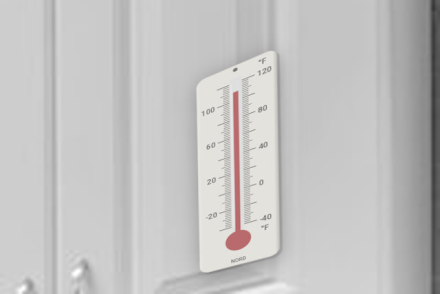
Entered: 110 °F
